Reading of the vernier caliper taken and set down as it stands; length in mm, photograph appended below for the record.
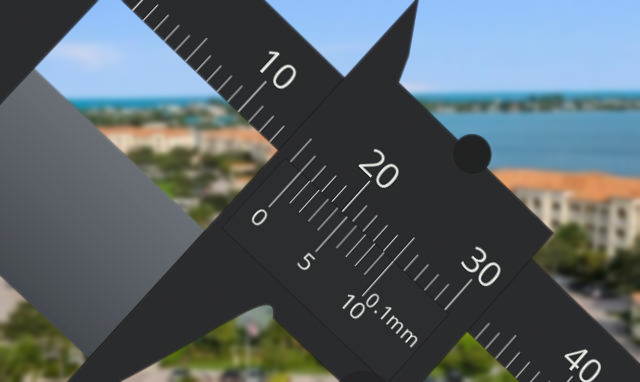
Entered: 16.0 mm
